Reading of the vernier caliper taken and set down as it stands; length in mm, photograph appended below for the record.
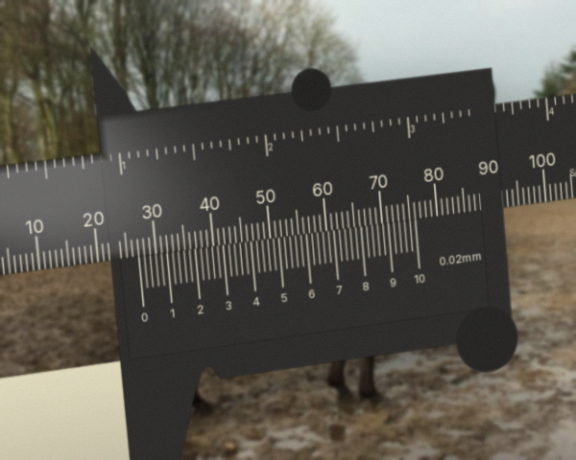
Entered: 27.0 mm
